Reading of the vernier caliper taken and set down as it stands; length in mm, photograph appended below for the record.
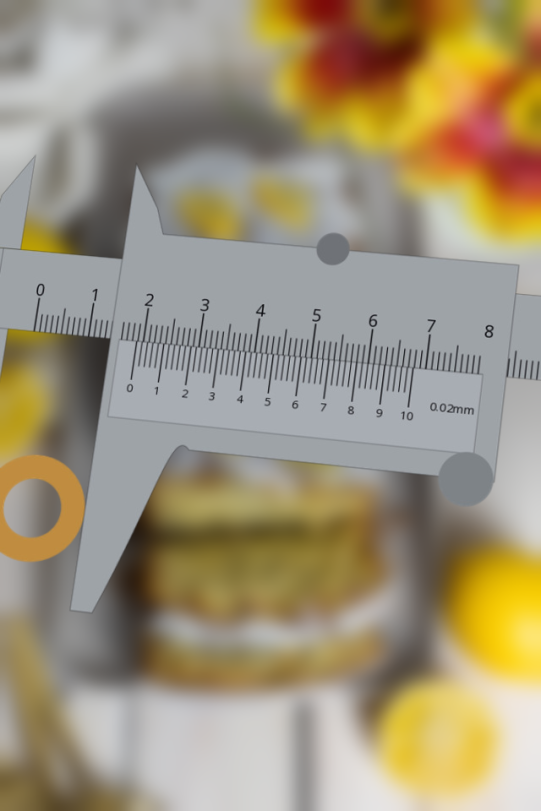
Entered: 18.8 mm
